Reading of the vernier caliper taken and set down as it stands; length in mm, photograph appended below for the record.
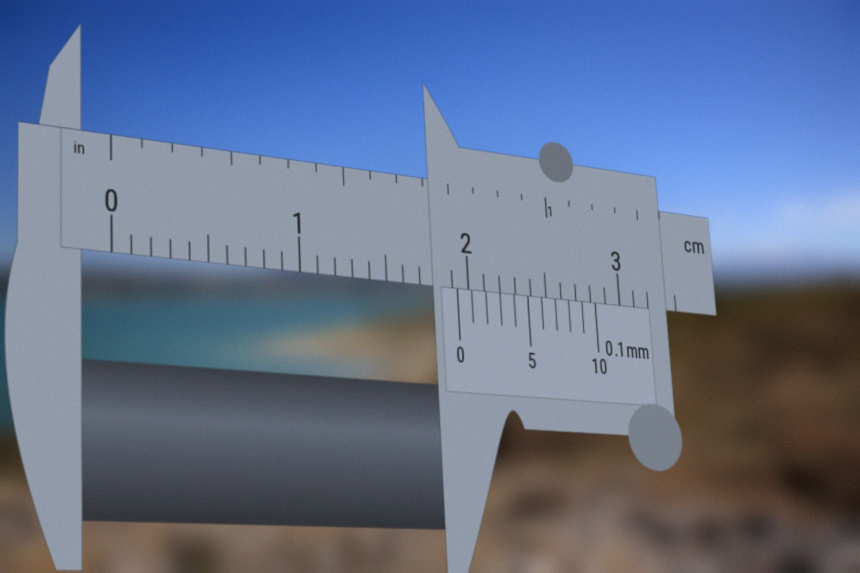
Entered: 19.3 mm
